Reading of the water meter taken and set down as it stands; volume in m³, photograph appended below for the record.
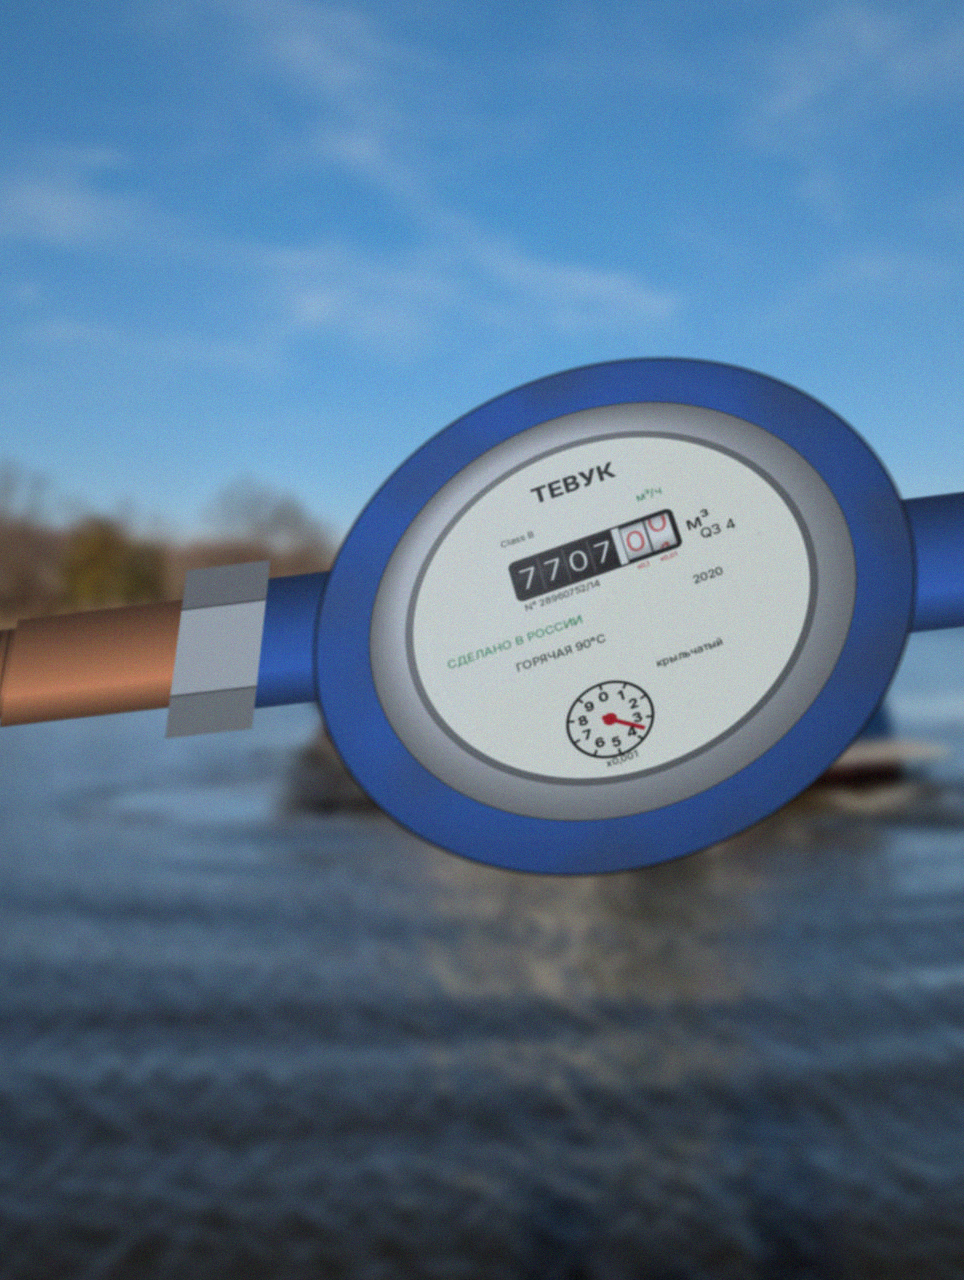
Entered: 7707.003 m³
